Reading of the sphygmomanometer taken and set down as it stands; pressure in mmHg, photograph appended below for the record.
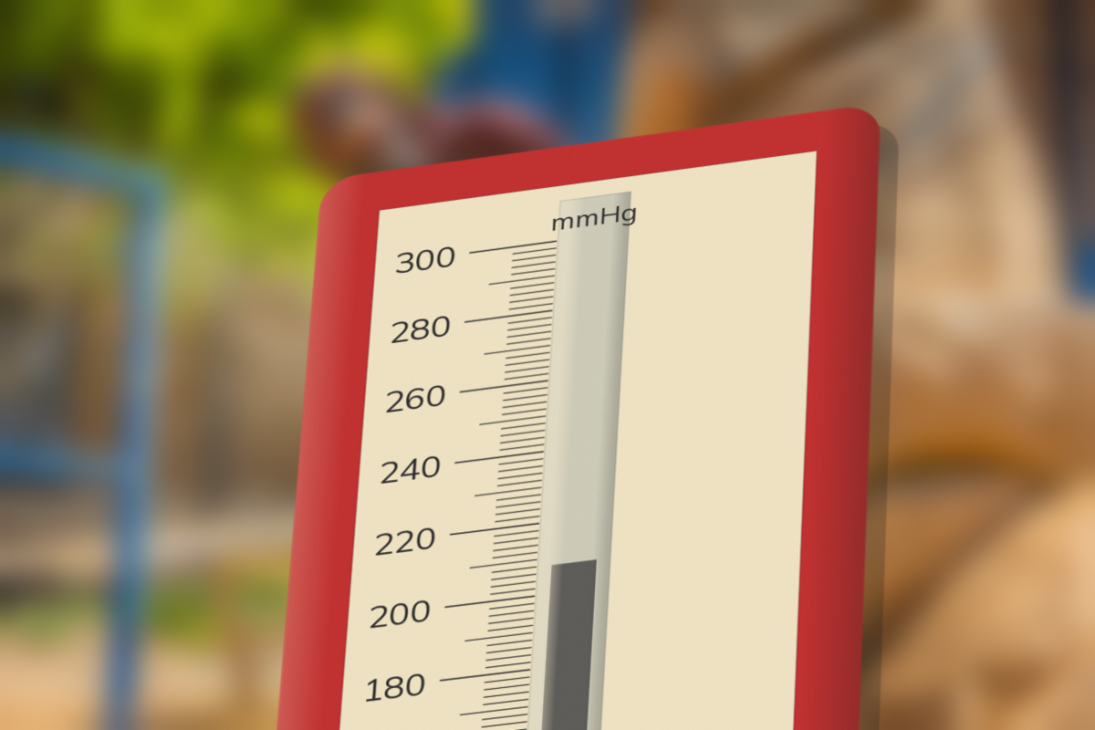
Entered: 208 mmHg
